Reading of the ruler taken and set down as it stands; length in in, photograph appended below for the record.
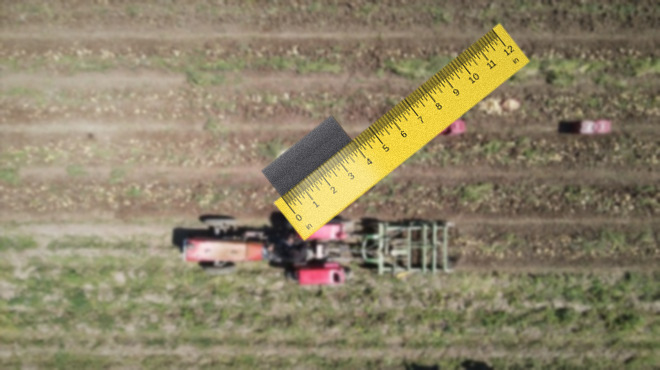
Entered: 4 in
